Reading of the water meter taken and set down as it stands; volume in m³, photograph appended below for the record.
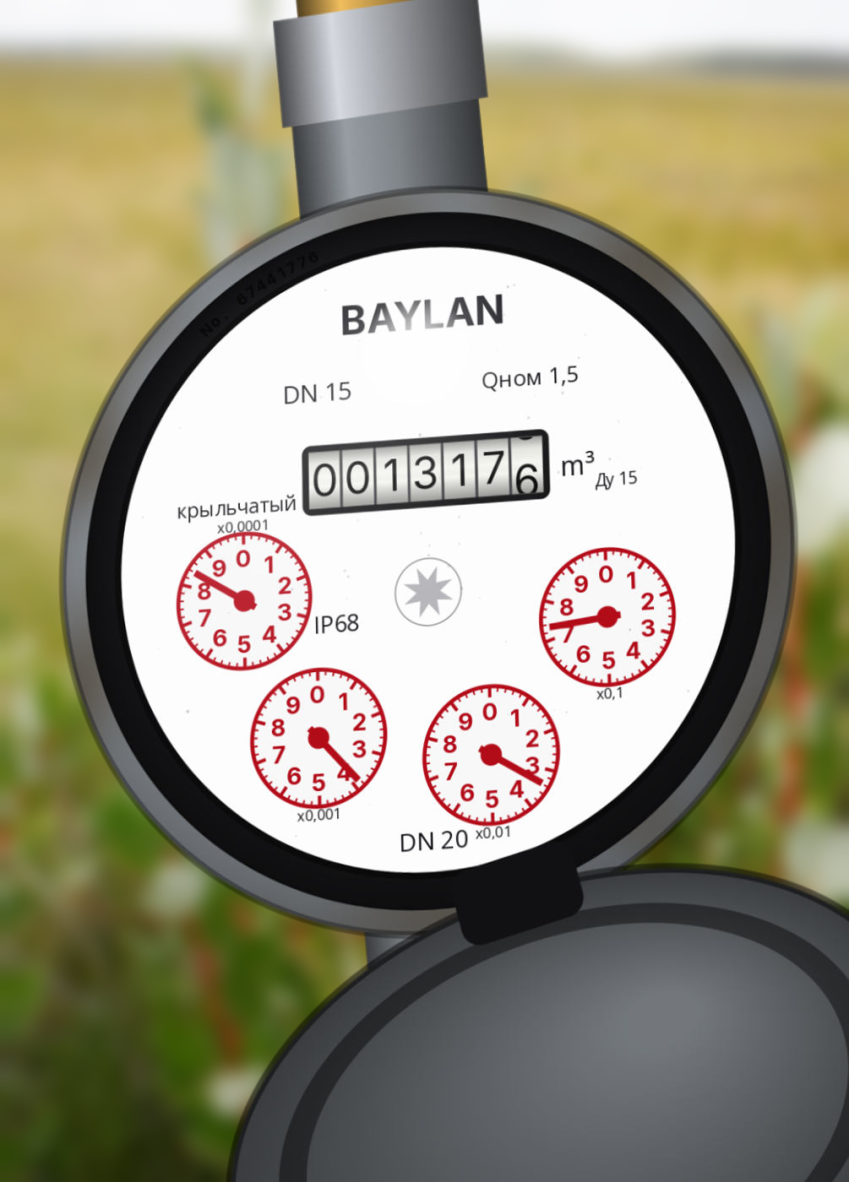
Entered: 13175.7338 m³
